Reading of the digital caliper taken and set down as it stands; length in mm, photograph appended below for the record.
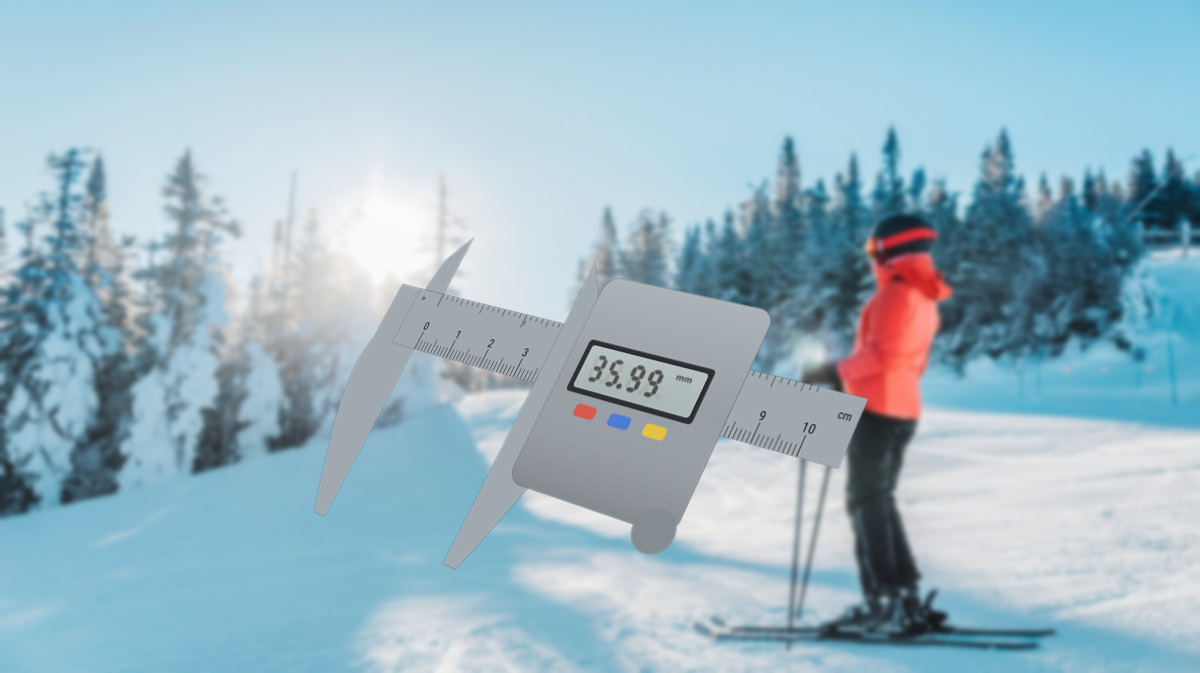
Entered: 35.99 mm
